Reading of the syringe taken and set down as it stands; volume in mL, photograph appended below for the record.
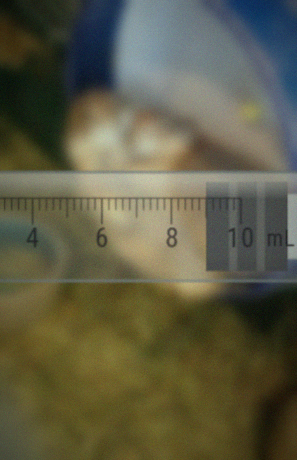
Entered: 9 mL
